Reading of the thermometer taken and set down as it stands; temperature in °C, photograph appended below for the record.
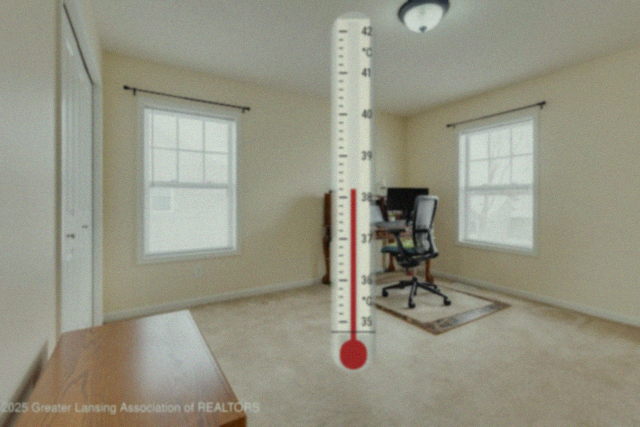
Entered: 38.2 °C
